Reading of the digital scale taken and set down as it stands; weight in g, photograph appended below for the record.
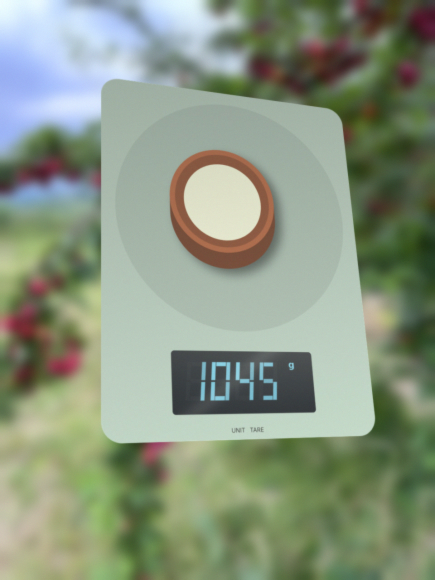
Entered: 1045 g
